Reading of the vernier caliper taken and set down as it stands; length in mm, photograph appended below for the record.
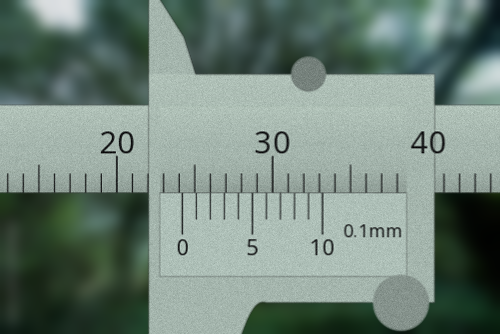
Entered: 24.2 mm
